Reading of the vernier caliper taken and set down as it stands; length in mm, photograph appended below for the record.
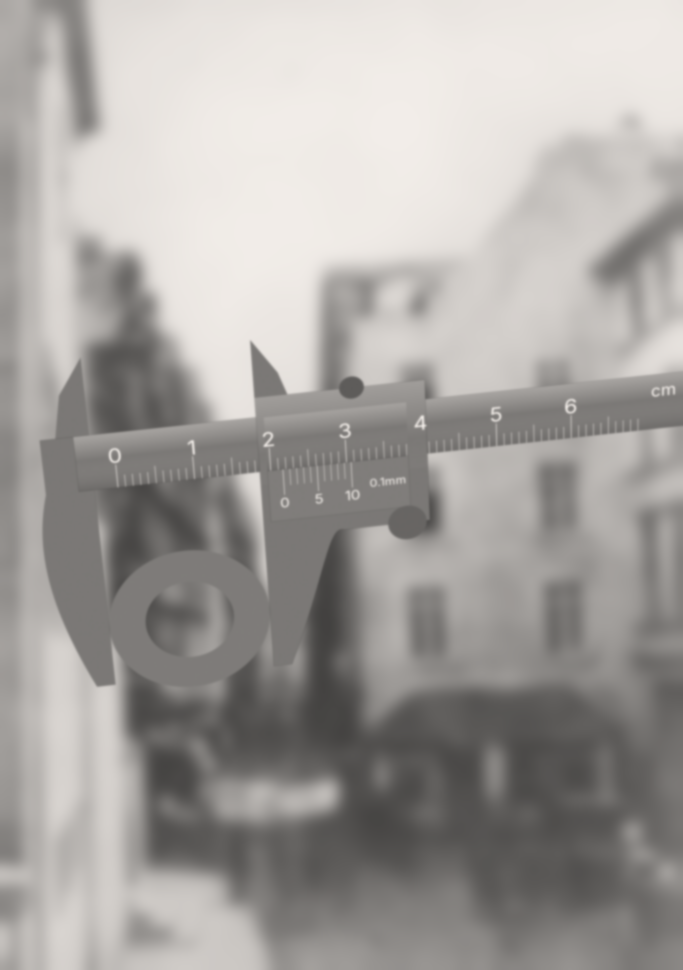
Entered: 21.6 mm
